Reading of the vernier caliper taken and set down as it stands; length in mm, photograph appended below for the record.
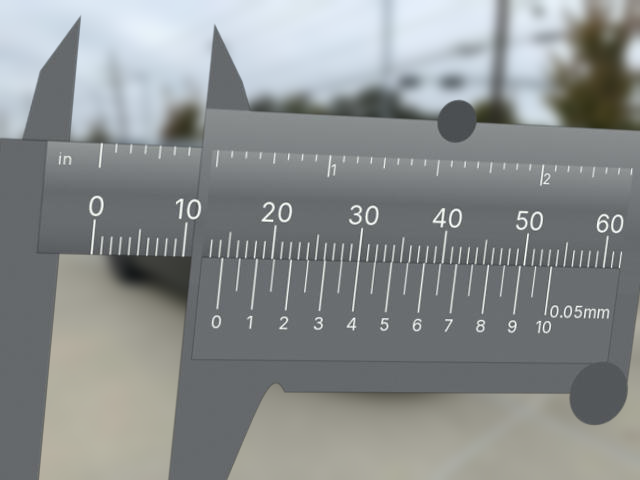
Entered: 14.4 mm
